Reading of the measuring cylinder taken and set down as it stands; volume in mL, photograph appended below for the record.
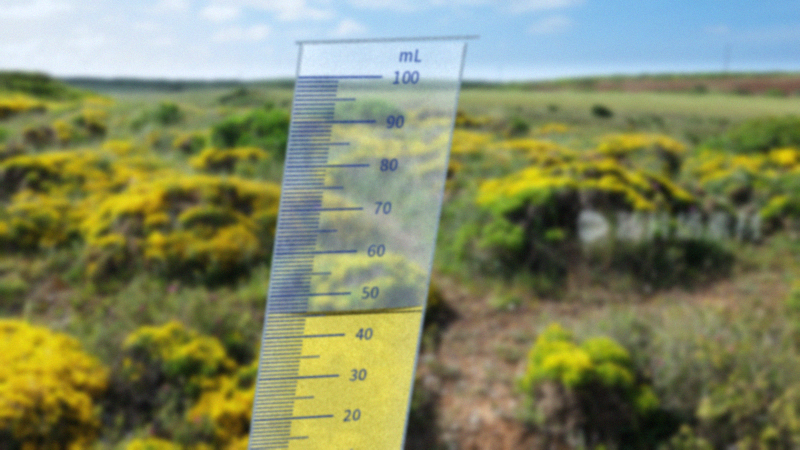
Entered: 45 mL
